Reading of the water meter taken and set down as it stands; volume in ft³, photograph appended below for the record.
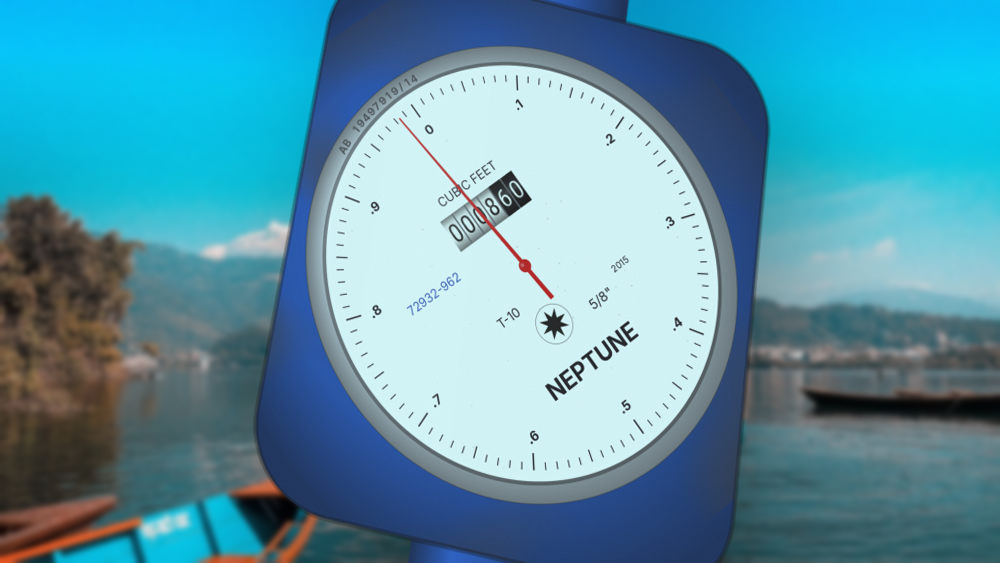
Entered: 859.98 ft³
